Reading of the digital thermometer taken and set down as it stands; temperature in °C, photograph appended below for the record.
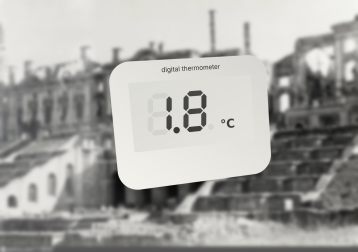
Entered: 1.8 °C
